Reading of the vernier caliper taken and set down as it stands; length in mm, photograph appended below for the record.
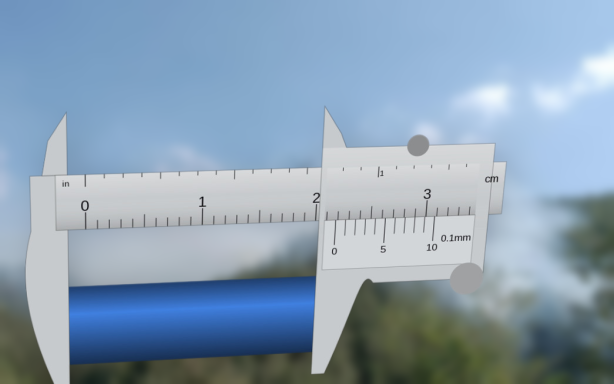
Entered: 21.8 mm
